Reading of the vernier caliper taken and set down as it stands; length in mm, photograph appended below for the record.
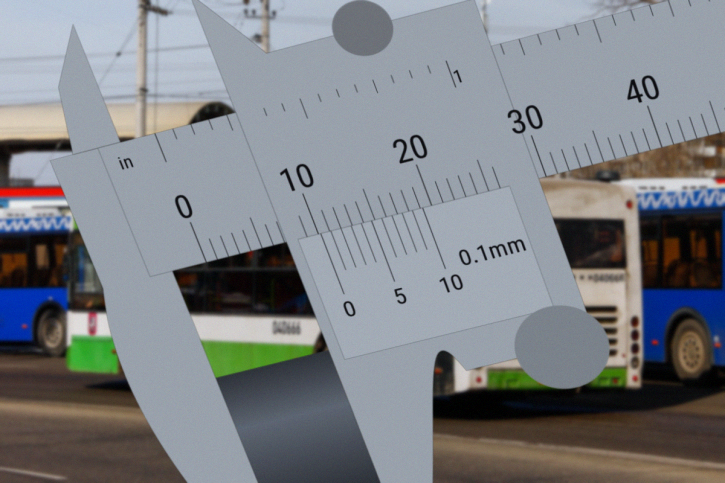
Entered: 10.2 mm
